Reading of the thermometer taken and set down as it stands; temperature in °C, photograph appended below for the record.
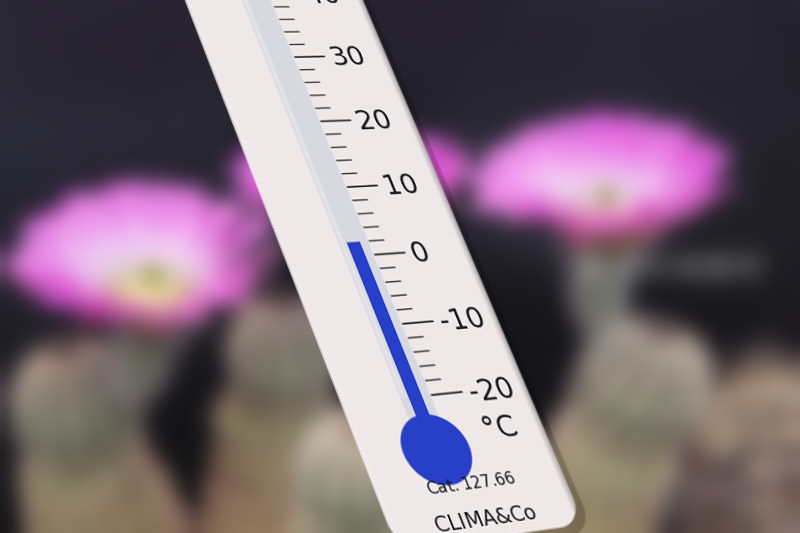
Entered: 2 °C
